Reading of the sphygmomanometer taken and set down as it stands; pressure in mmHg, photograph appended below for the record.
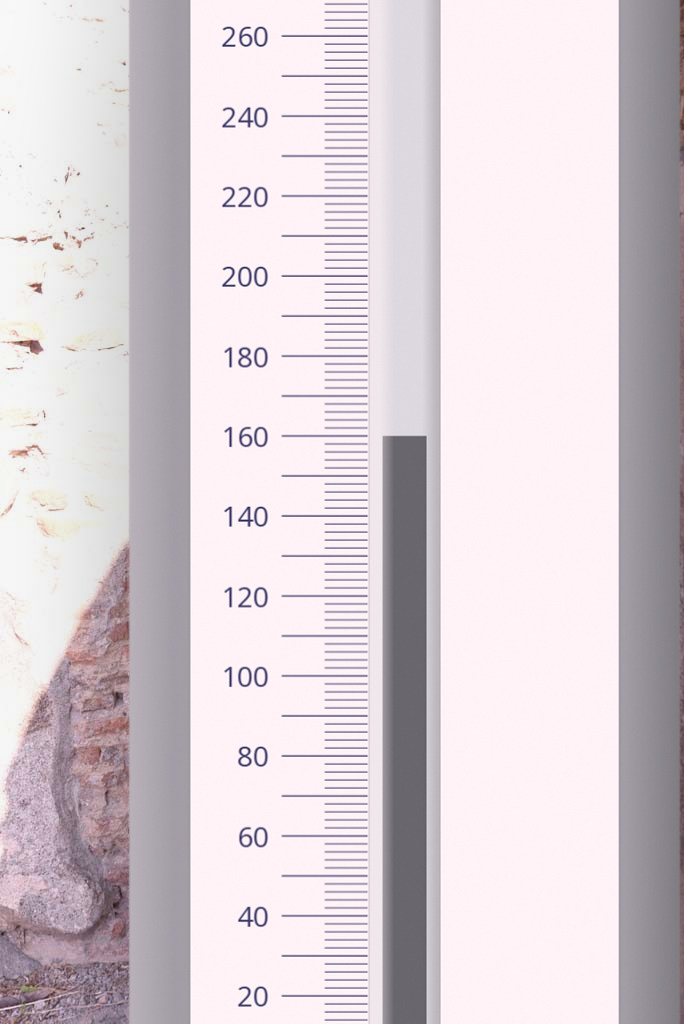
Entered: 160 mmHg
